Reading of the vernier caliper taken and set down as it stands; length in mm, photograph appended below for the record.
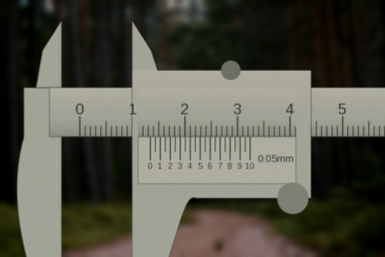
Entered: 13.4 mm
